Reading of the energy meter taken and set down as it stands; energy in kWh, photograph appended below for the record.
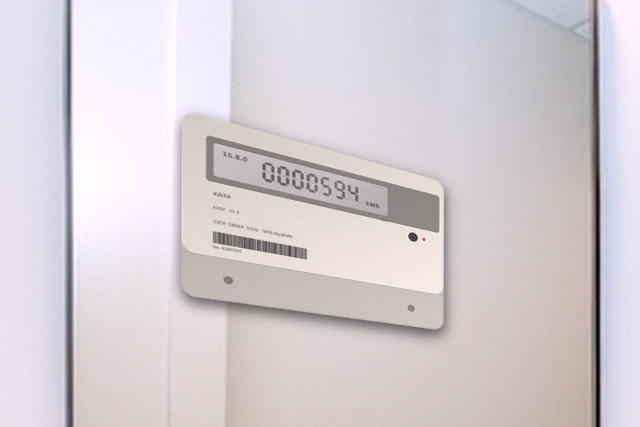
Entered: 594 kWh
